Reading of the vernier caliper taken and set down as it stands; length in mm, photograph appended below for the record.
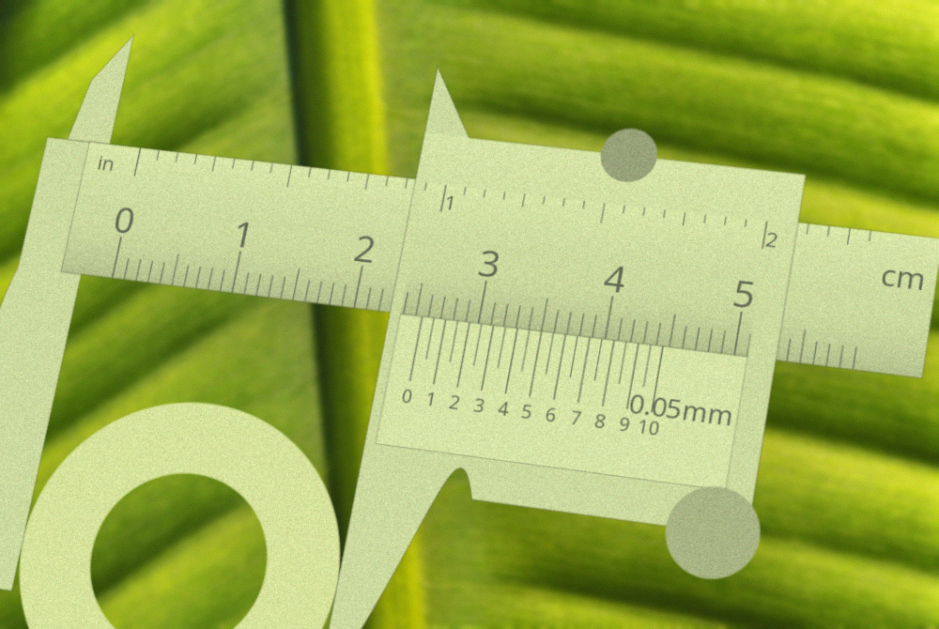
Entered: 25.5 mm
